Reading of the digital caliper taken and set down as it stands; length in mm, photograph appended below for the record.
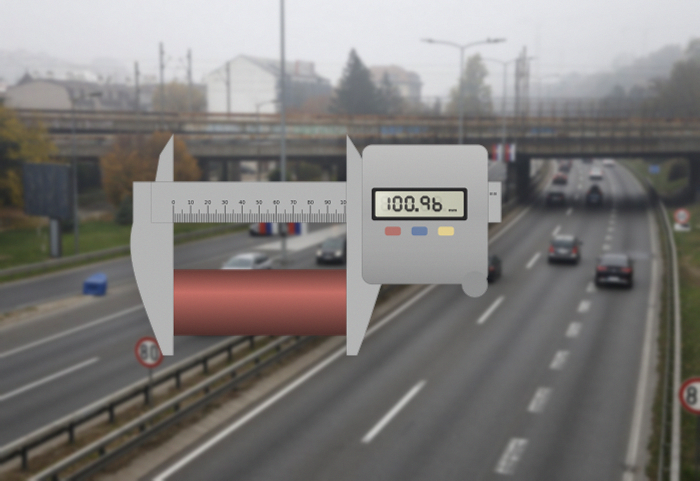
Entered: 100.96 mm
